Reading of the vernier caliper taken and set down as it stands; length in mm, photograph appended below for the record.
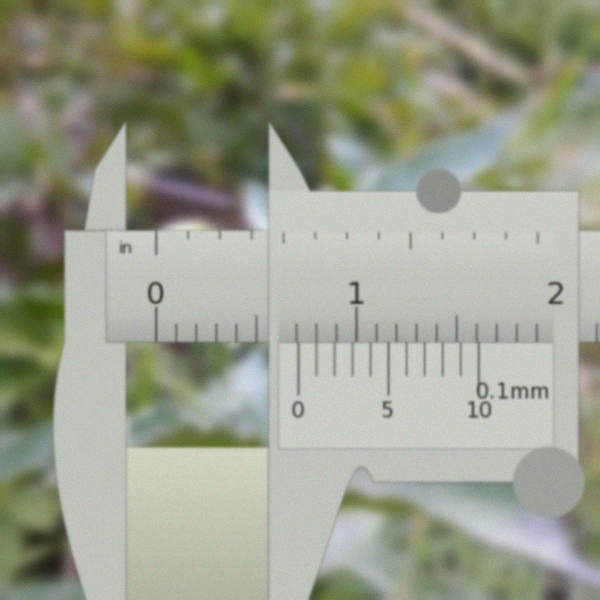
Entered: 7.1 mm
